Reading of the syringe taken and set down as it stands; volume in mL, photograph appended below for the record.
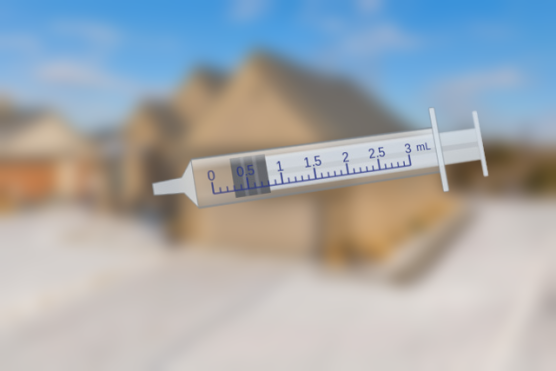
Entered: 0.3 mL
